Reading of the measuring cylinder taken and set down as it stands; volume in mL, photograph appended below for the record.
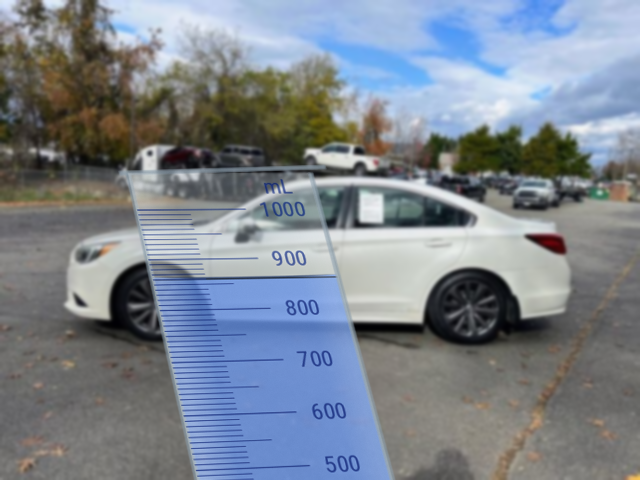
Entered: 860 mL
